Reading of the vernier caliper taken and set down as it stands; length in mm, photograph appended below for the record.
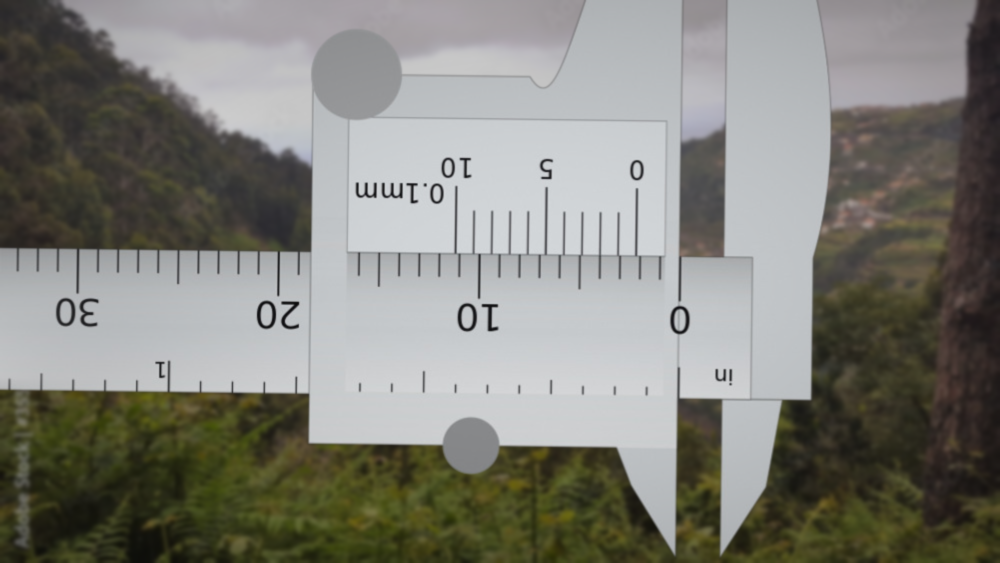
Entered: 2.2 mm
